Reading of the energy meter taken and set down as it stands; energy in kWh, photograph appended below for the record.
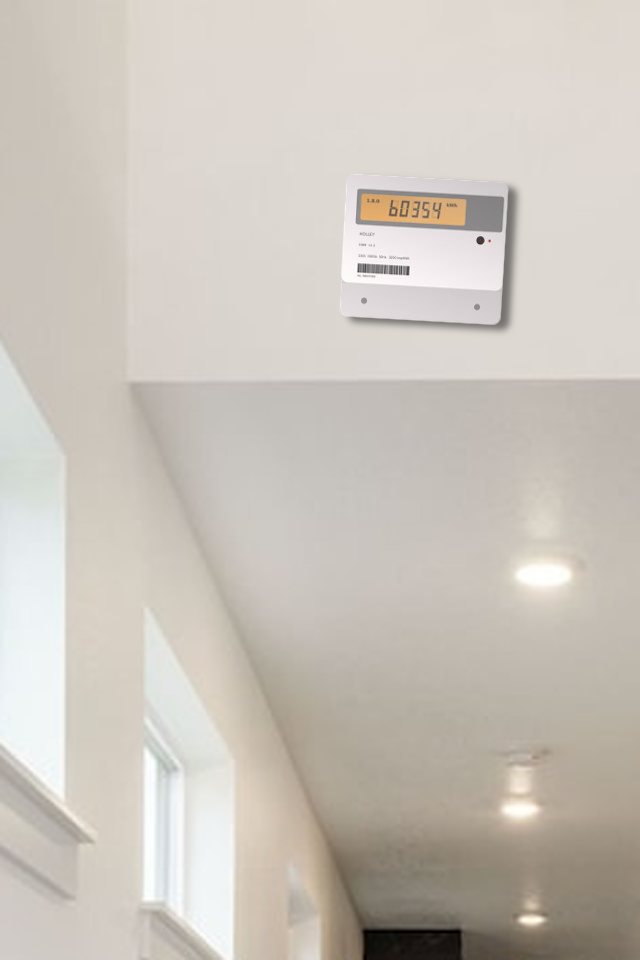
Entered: 60354 kWh
